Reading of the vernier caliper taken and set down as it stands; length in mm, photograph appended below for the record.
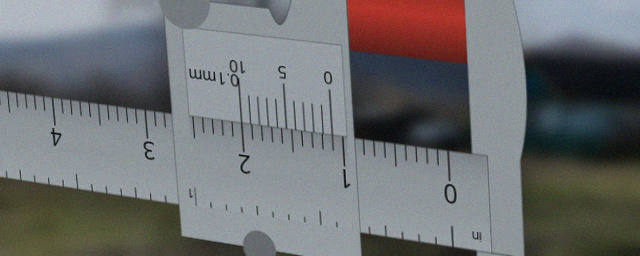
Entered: 11.0 mm
